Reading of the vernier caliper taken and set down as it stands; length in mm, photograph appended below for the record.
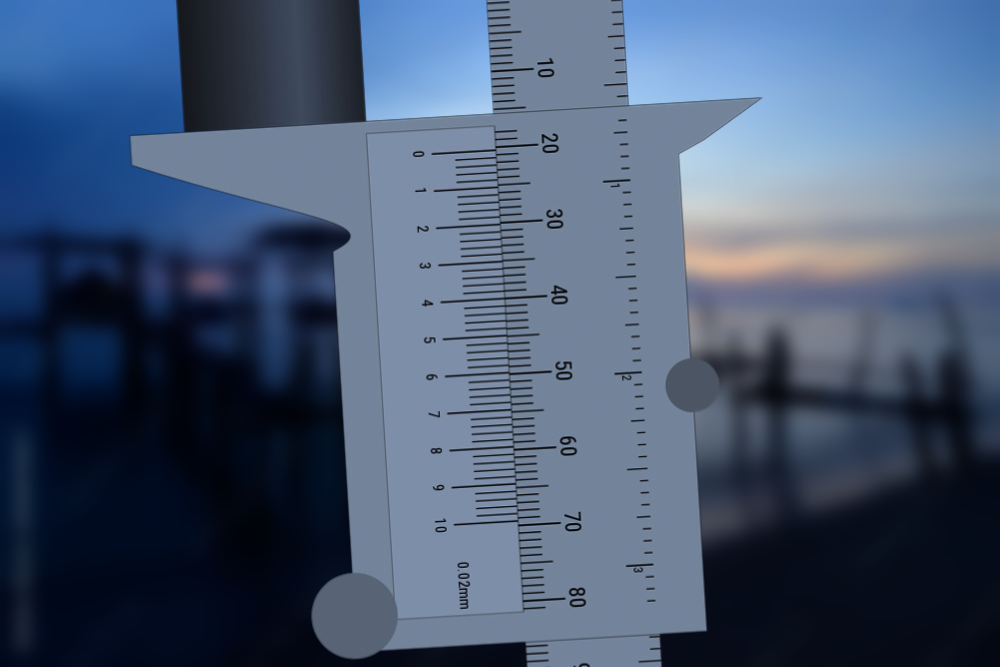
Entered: 20.4 mm
